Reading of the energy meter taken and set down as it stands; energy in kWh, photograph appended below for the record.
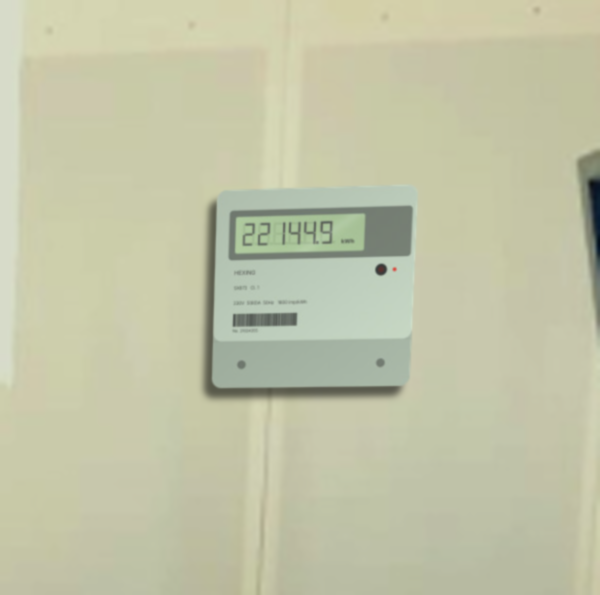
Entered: 22144.9 kWh
